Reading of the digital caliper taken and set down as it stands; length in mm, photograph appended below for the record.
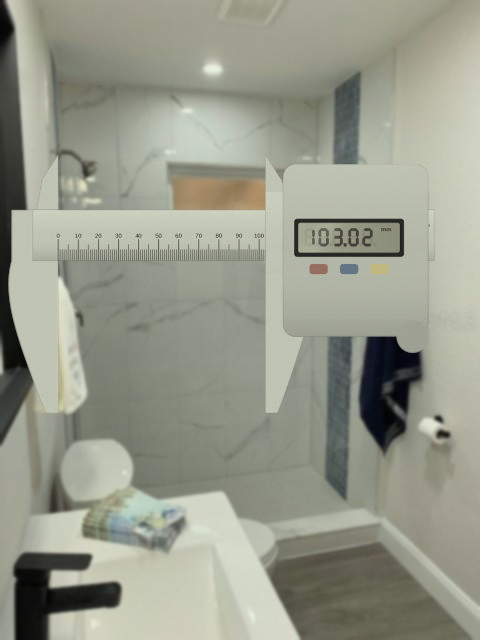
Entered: 103.02 mm
